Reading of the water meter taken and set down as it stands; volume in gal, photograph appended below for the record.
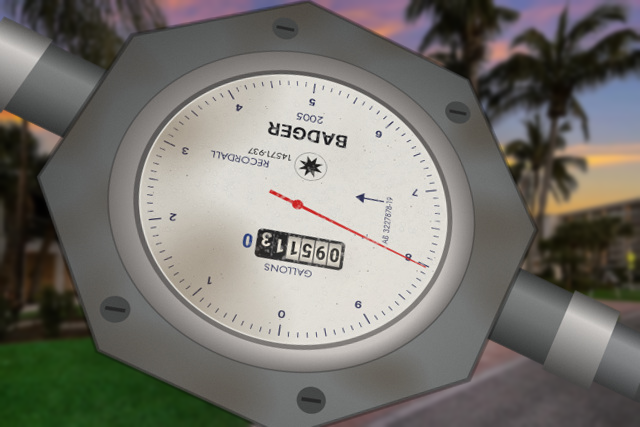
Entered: 951128.0 gal
